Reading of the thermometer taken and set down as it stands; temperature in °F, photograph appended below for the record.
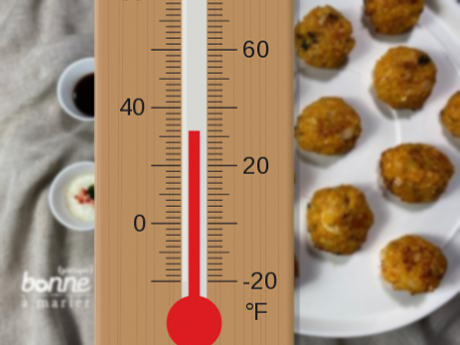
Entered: 32 °F
